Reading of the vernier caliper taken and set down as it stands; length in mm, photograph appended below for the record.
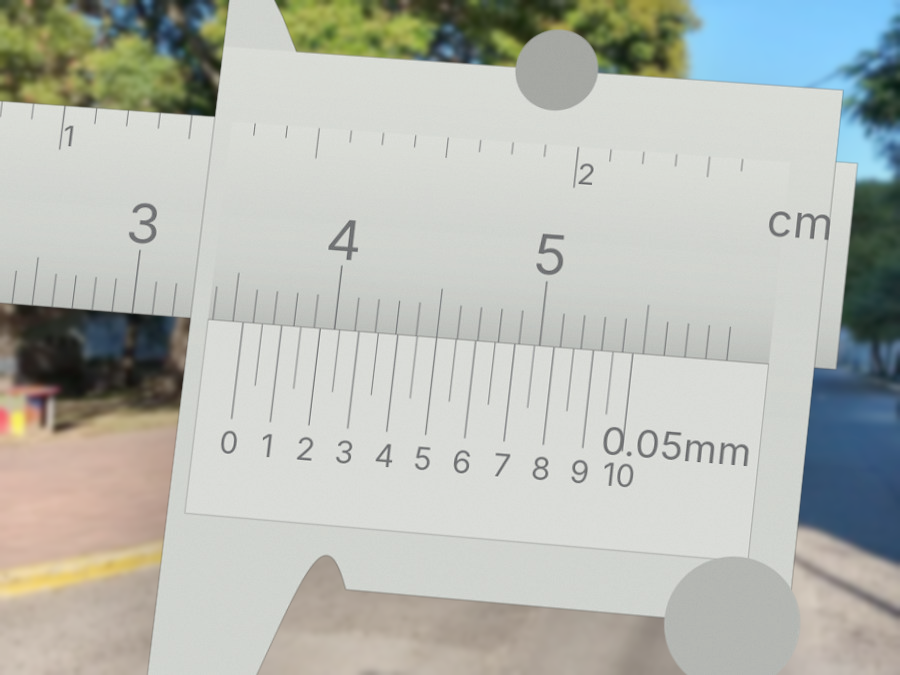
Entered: 35.5 mm
